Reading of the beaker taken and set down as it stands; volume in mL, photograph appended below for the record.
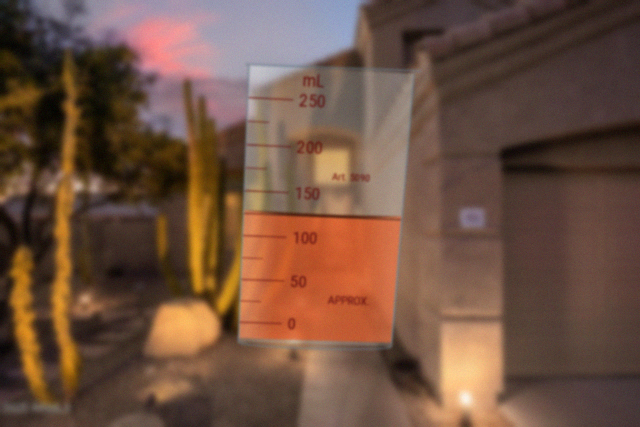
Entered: 125 mL
